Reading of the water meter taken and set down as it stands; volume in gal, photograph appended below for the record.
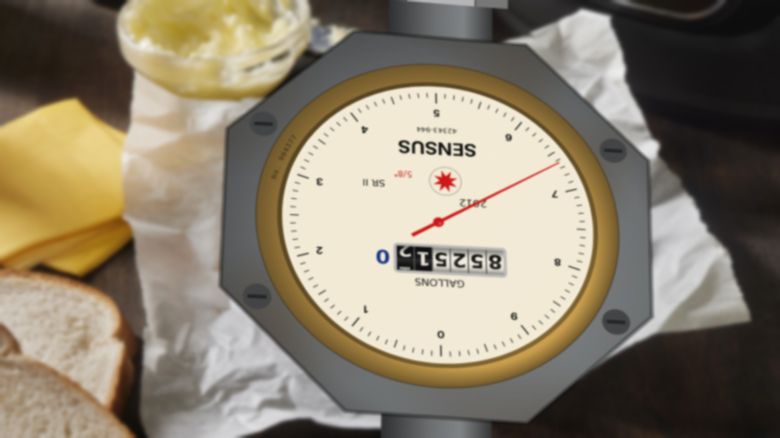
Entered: 8525116.6 gal
